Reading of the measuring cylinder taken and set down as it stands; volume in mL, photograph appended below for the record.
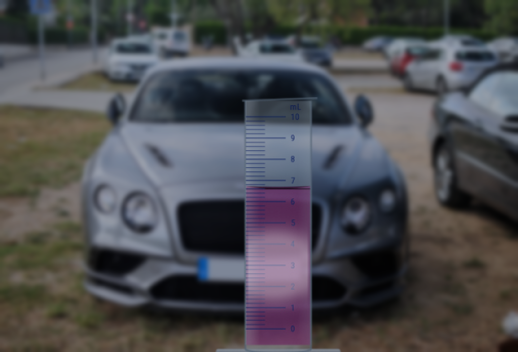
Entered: 6.6 mL
